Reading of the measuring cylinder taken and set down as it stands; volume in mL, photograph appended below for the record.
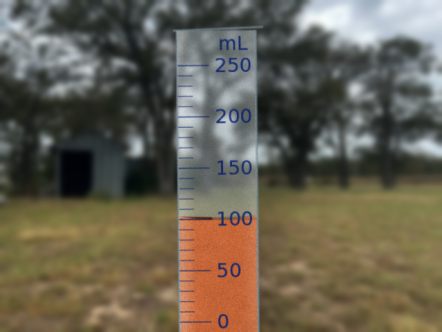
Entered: 100 mL
